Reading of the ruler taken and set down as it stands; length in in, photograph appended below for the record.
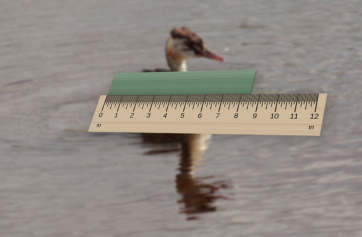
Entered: 8.5 in
